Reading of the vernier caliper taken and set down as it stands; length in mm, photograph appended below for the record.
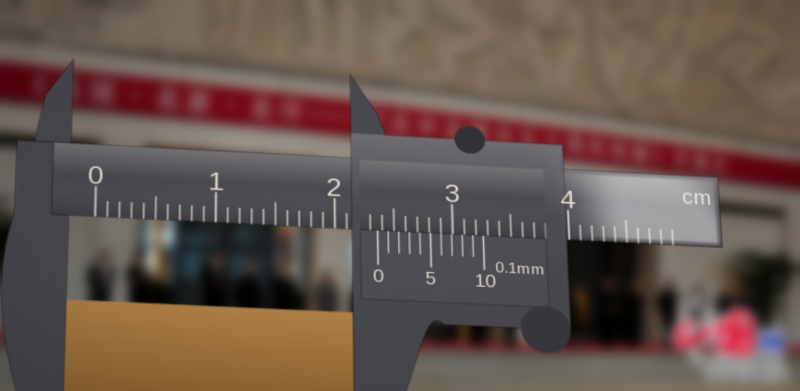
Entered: 23.6 mm
